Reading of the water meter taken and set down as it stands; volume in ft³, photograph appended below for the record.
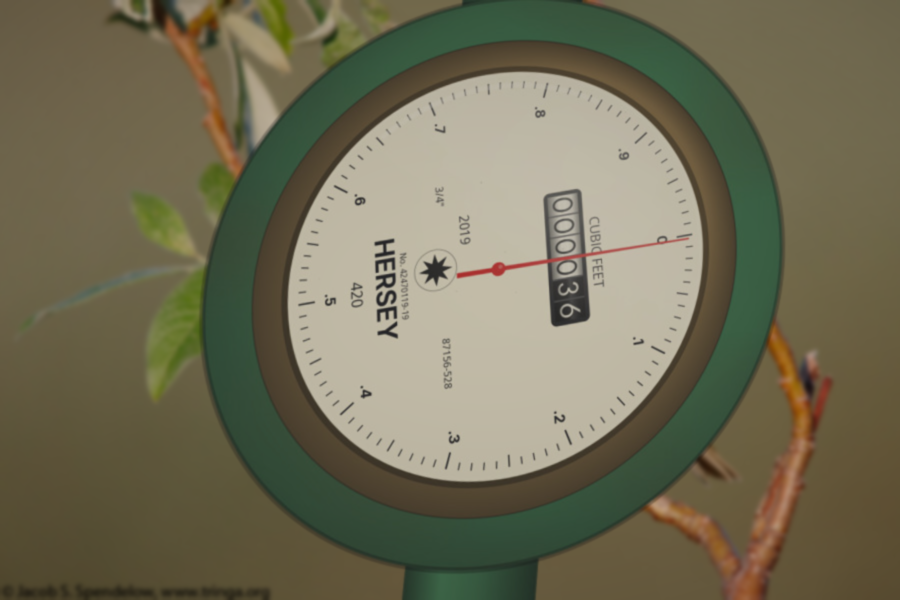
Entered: 36.00 ft³
